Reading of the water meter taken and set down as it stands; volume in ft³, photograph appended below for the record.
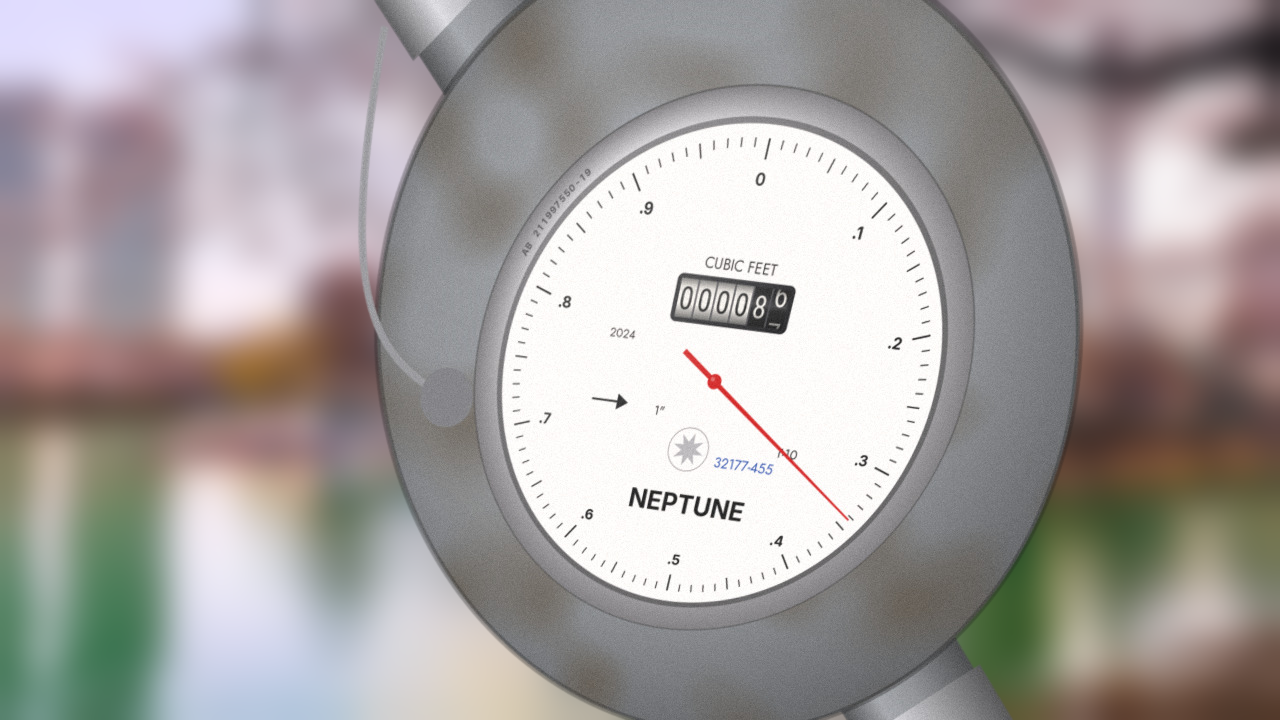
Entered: 86.34 ft³
